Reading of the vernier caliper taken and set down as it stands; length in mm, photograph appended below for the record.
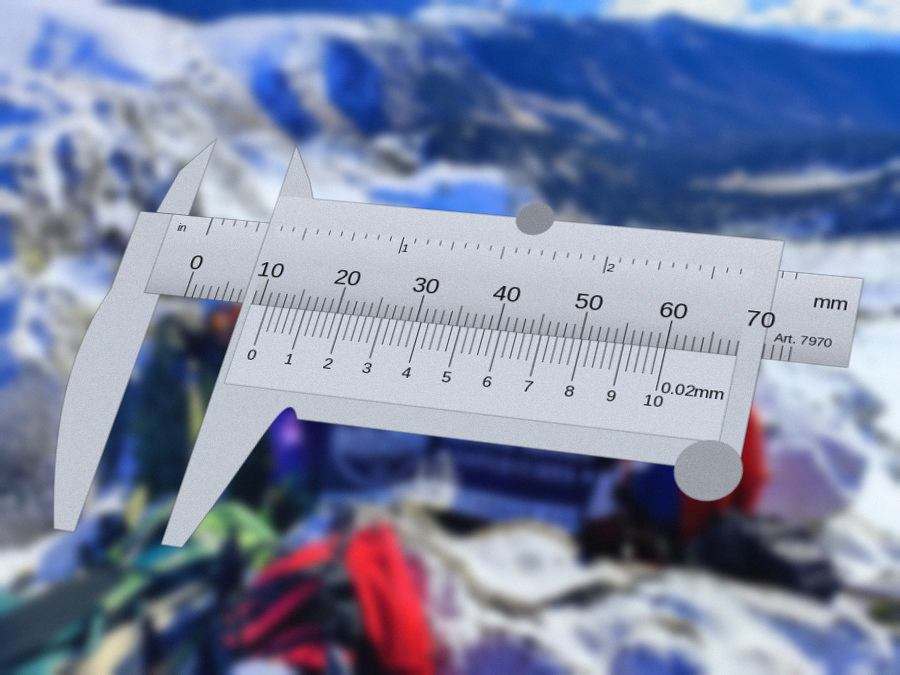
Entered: 11.0 mm
